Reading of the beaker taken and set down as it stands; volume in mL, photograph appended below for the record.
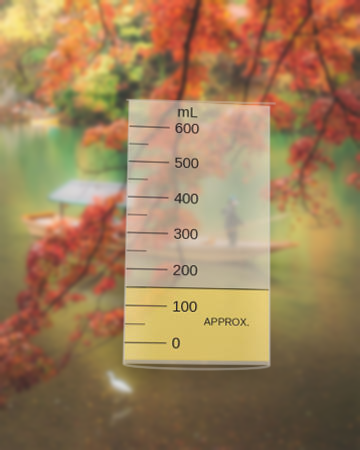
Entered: 150 mL
